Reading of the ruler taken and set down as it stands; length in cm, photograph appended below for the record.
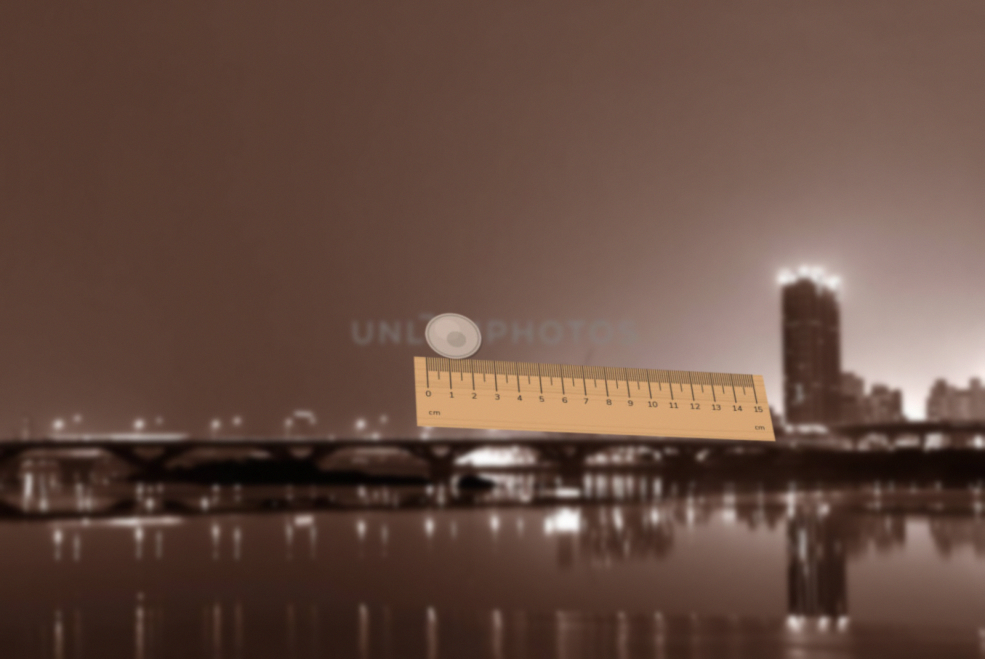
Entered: 2.5 cm
